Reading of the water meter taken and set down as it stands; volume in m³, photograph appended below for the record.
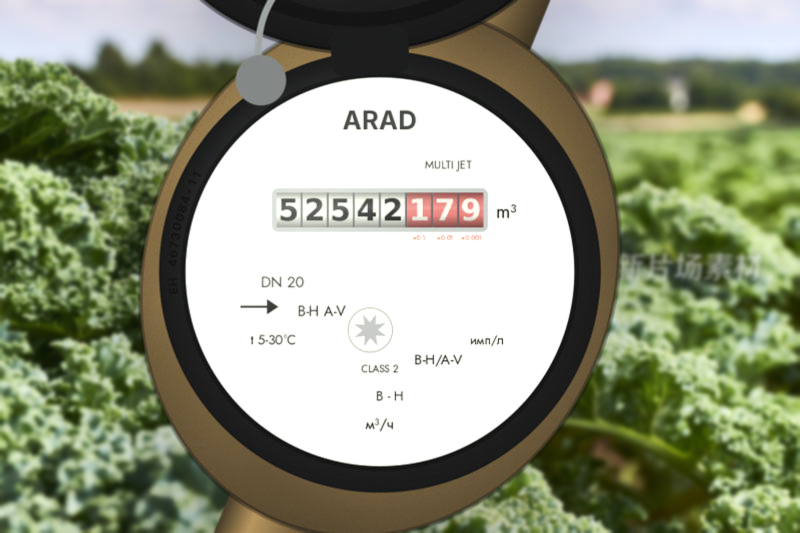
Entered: 52542.179 m³
